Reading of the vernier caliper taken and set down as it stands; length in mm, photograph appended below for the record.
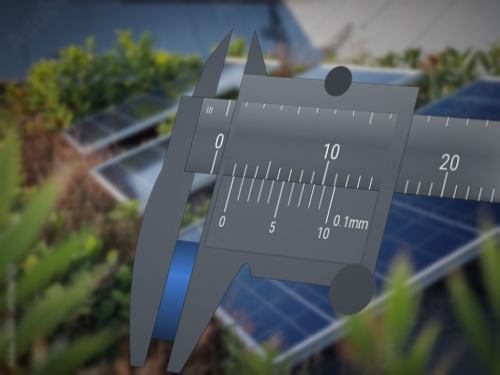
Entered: 2.1 mm
